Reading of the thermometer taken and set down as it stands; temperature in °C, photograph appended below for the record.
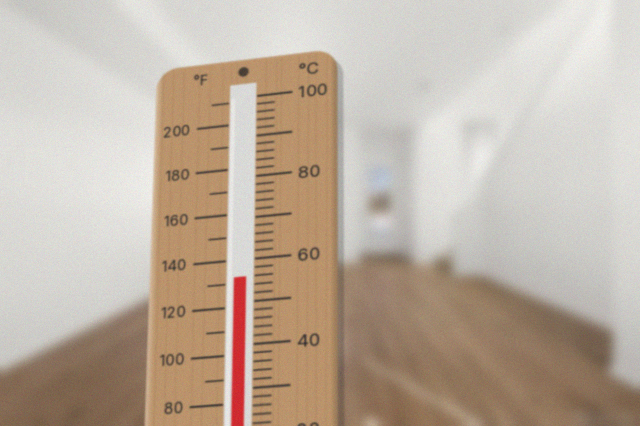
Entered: 56 °C
